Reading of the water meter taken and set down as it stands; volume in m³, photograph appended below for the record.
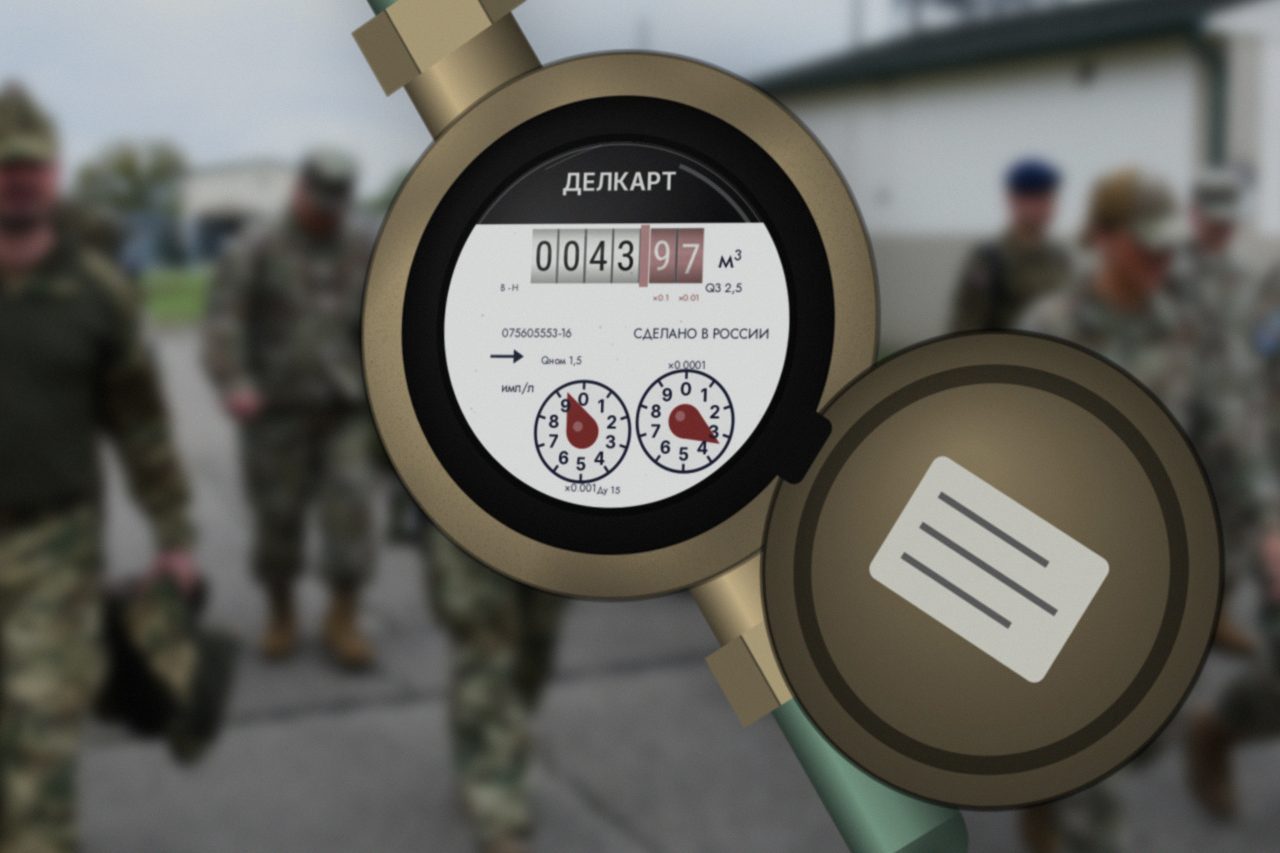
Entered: 43.9693 m³
